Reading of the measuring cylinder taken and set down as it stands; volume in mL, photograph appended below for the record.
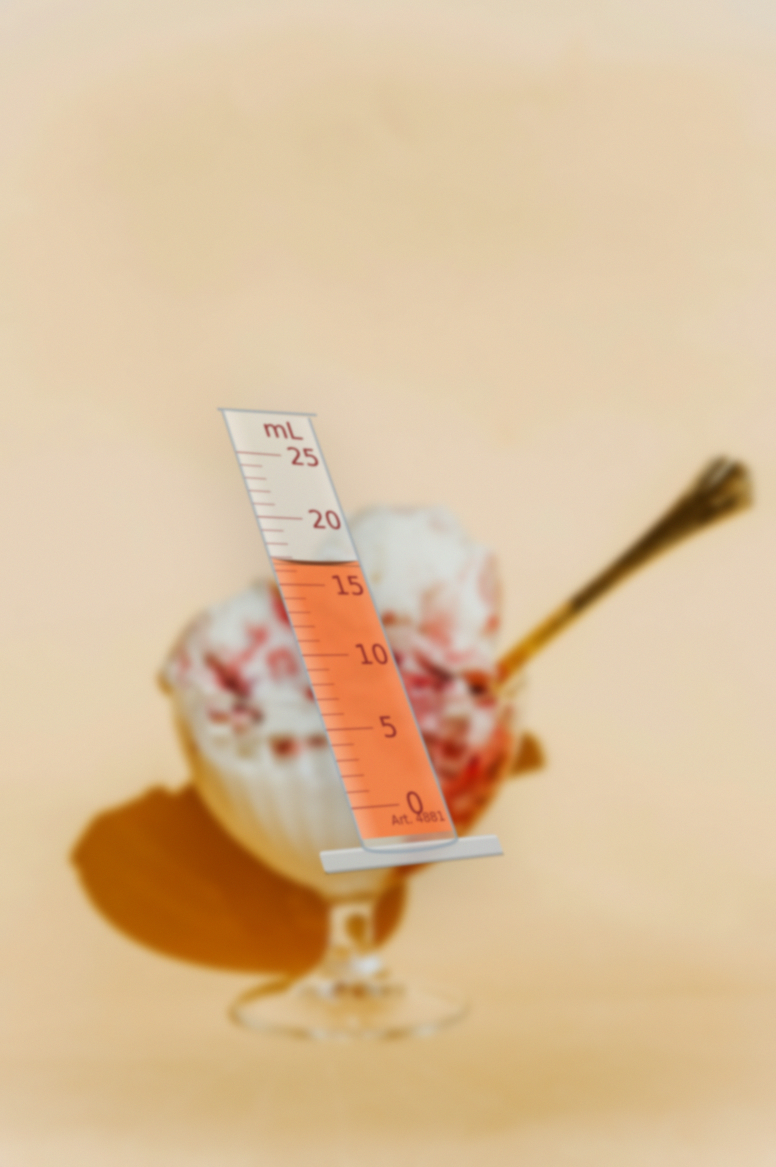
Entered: 16.5 mL
